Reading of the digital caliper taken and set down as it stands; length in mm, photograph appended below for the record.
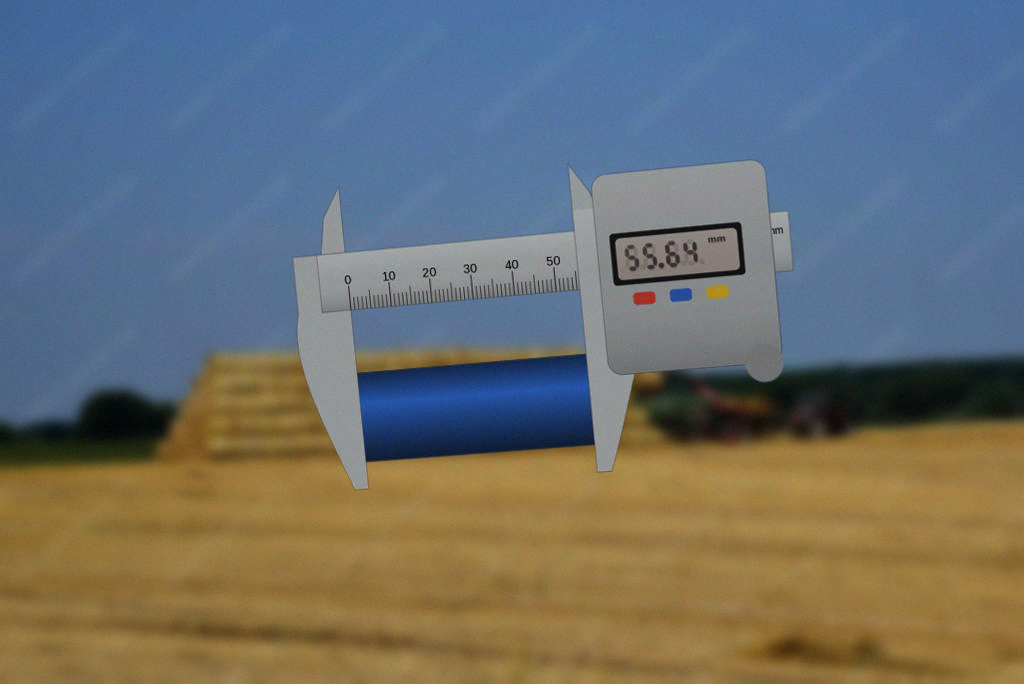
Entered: 55.64 mm
